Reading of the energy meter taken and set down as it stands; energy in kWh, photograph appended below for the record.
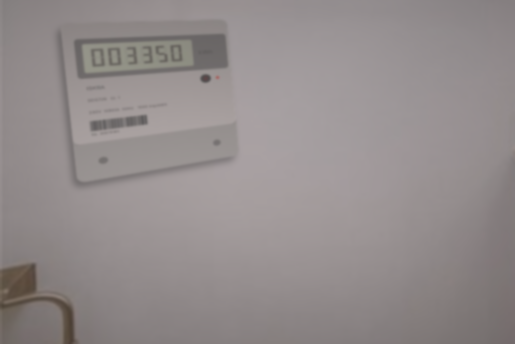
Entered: 3350 kWh
